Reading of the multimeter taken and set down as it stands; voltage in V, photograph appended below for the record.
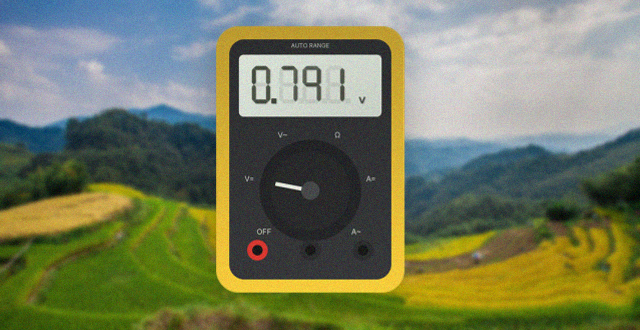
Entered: 0.791 V
